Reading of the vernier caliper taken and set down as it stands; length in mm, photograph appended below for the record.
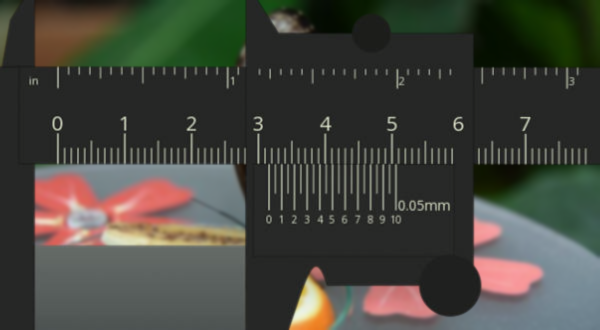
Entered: 31.6 mm
